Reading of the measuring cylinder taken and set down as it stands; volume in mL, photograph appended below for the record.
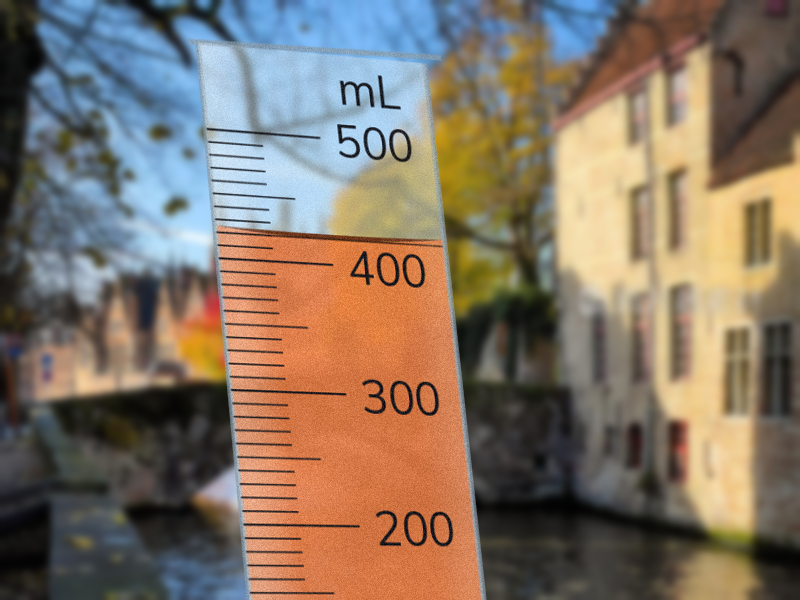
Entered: 420 mL
